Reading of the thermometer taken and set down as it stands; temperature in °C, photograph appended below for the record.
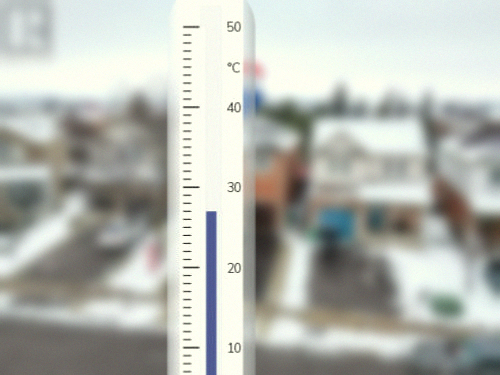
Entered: 27 °C
